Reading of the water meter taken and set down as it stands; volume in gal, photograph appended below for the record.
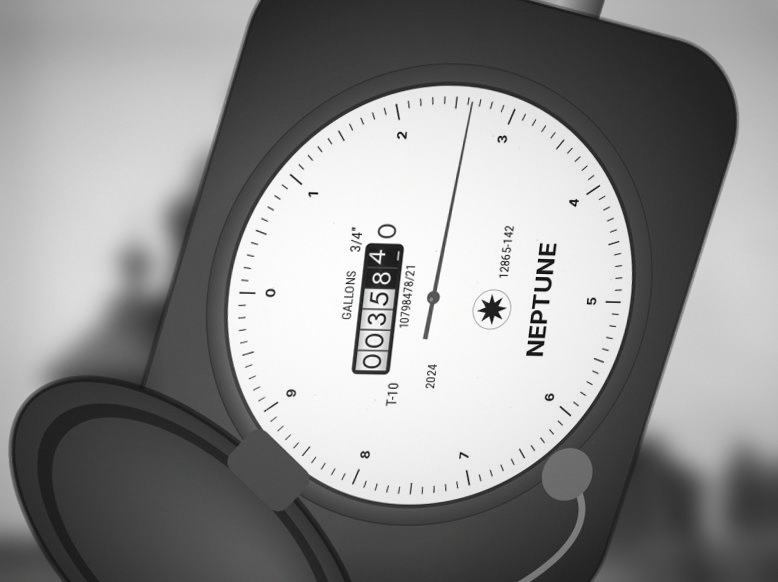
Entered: 35842.6 gal
